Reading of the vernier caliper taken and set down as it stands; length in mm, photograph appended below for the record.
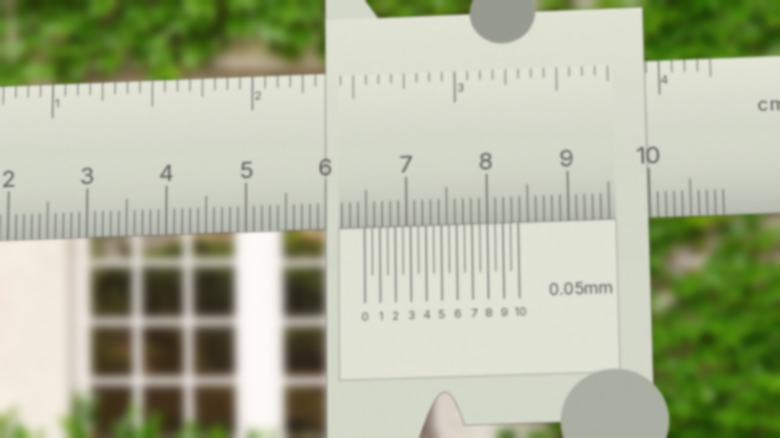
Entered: 64.8 mm
